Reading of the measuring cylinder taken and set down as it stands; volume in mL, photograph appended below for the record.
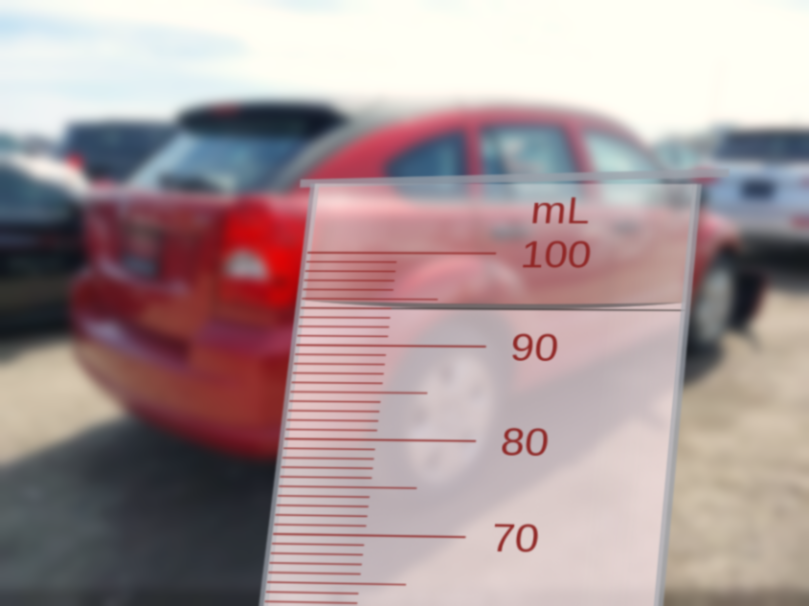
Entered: 94 mL
